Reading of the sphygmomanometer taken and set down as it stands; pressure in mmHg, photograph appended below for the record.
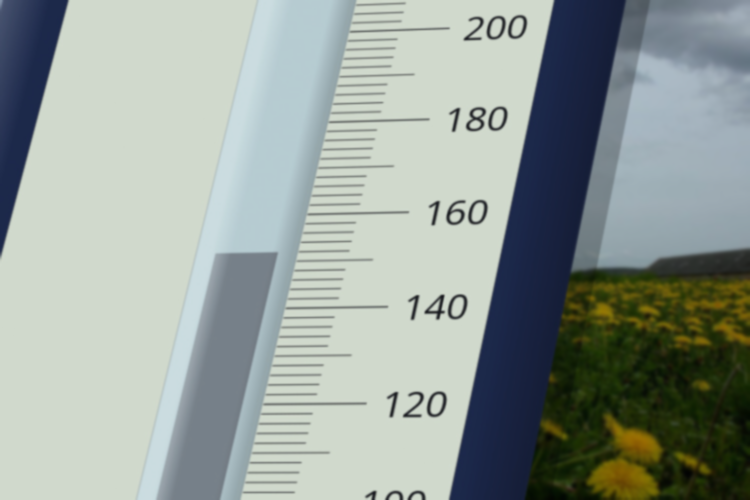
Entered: 152 mmHg
